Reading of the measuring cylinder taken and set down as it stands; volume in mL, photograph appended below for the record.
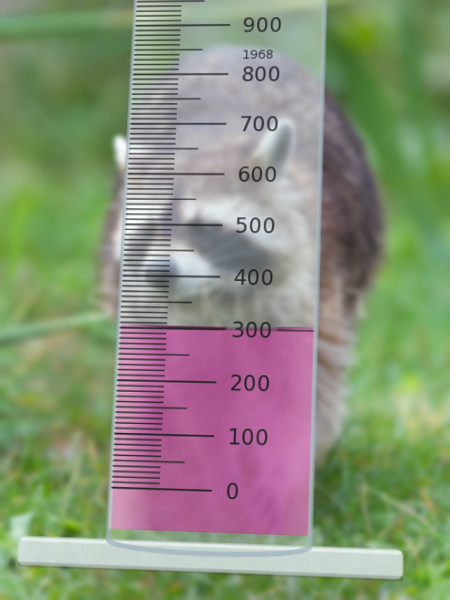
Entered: 300 mL
